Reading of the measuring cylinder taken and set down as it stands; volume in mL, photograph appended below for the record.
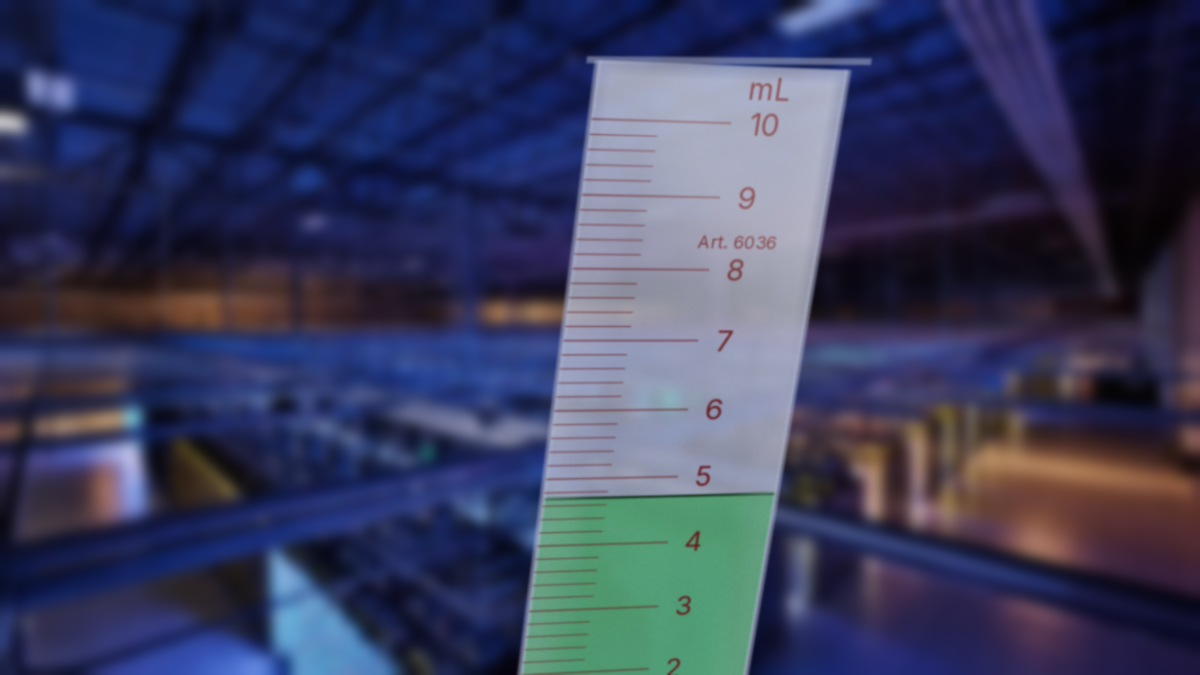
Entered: 4.7 mL
